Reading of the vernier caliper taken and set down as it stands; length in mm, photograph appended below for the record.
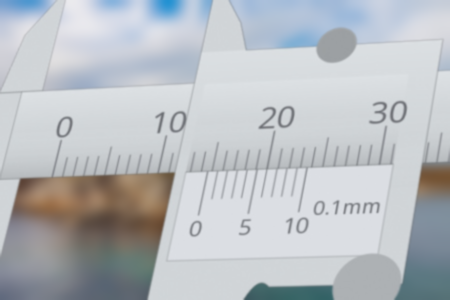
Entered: 14.6 mm
